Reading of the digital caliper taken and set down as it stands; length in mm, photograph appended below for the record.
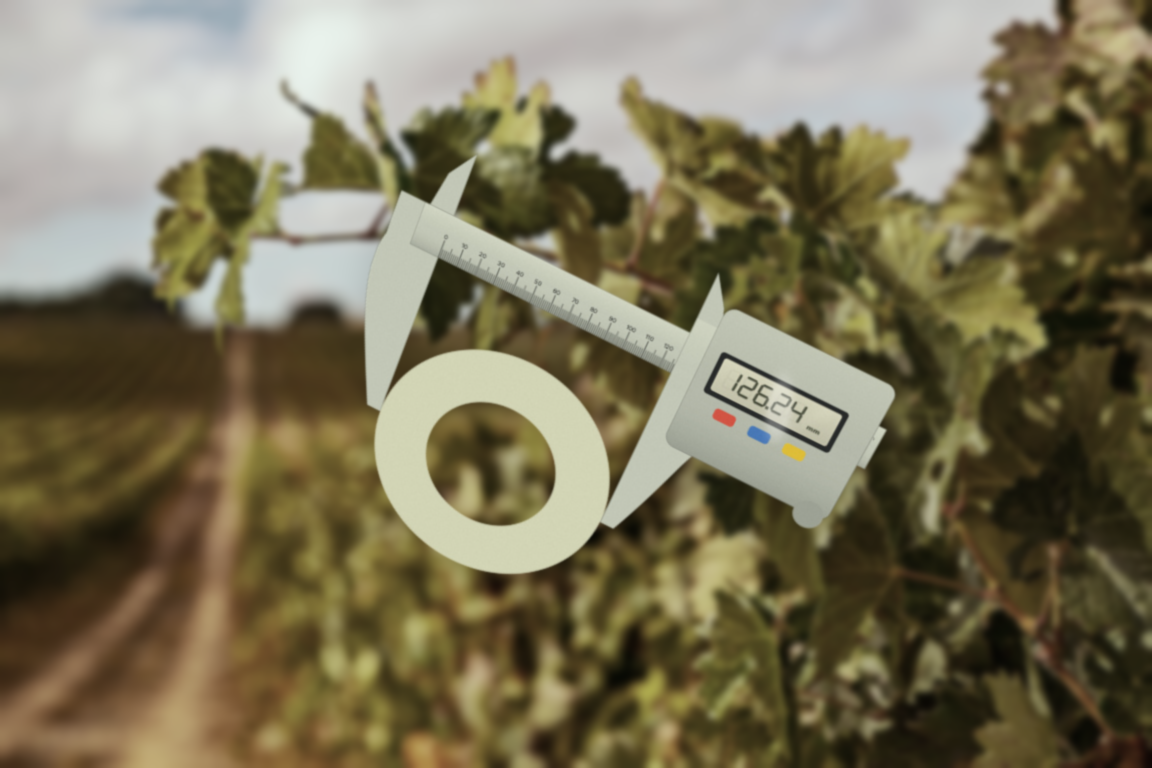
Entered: 126.24 mm
